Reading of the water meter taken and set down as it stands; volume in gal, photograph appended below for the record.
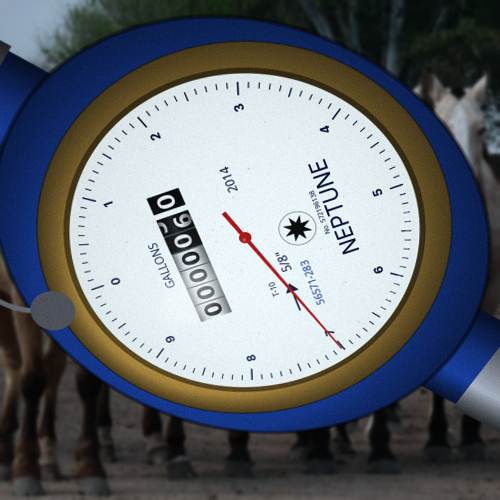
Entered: 57.0 gal
